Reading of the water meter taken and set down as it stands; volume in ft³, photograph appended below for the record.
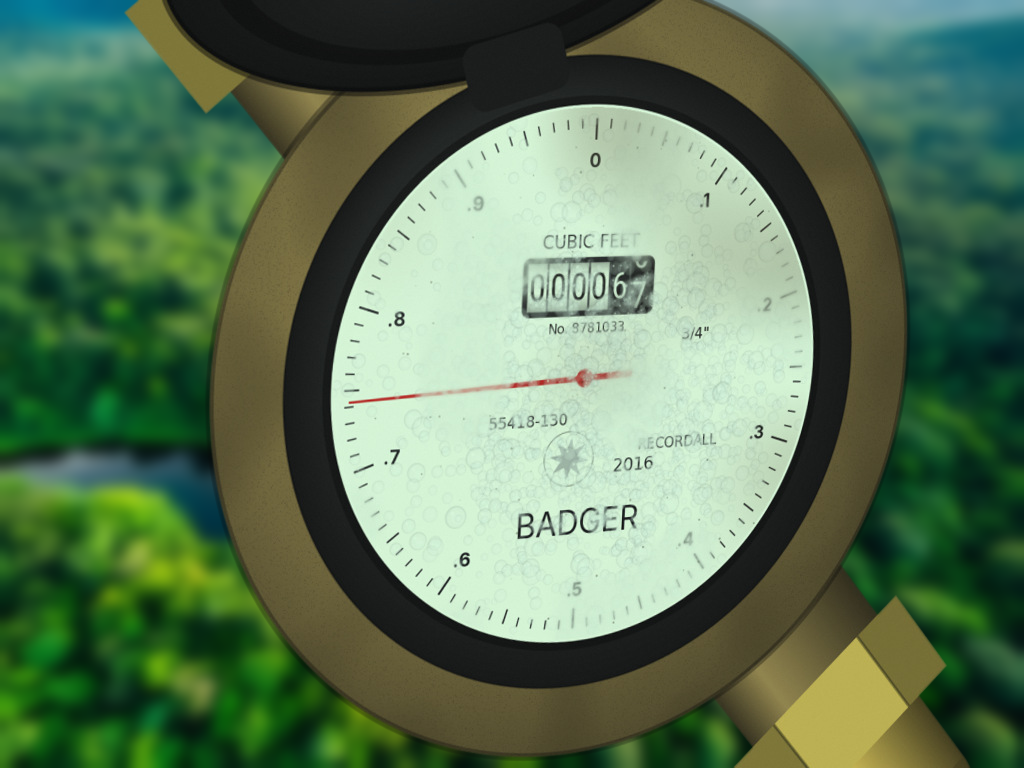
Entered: 66.74 ft³
